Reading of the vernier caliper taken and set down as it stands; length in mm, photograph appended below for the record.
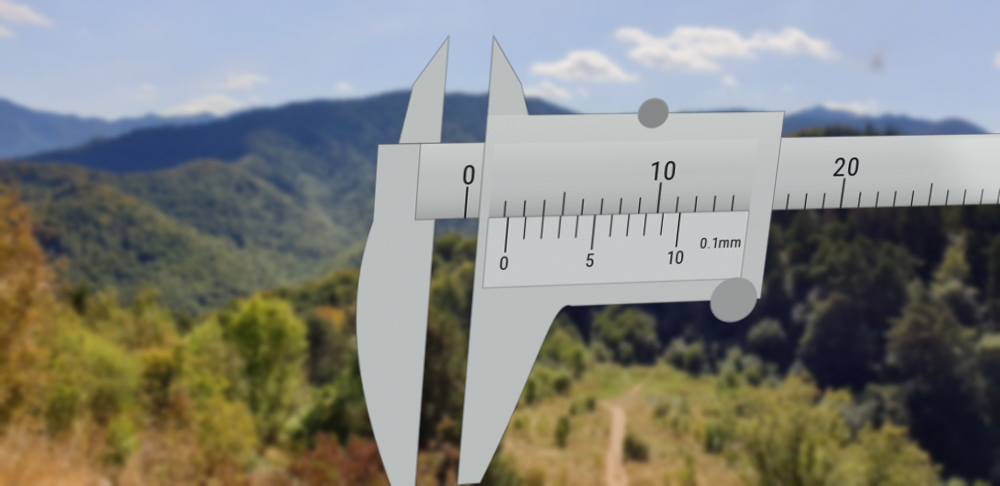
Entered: 2.2 mm
